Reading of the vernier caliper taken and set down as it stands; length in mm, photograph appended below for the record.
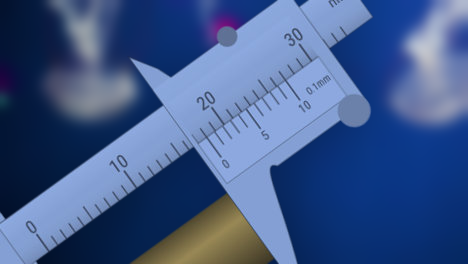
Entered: 18.0 mm
